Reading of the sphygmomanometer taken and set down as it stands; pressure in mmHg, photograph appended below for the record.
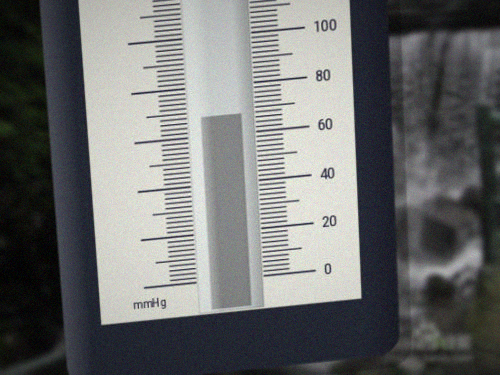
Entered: 68 mmHg
